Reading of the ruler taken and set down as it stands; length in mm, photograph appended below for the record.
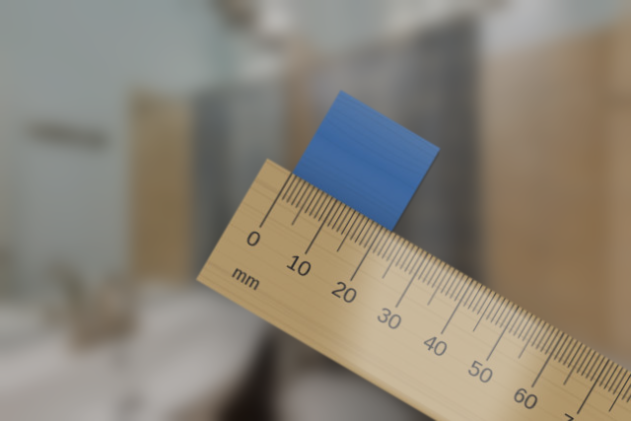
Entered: 22 mm
